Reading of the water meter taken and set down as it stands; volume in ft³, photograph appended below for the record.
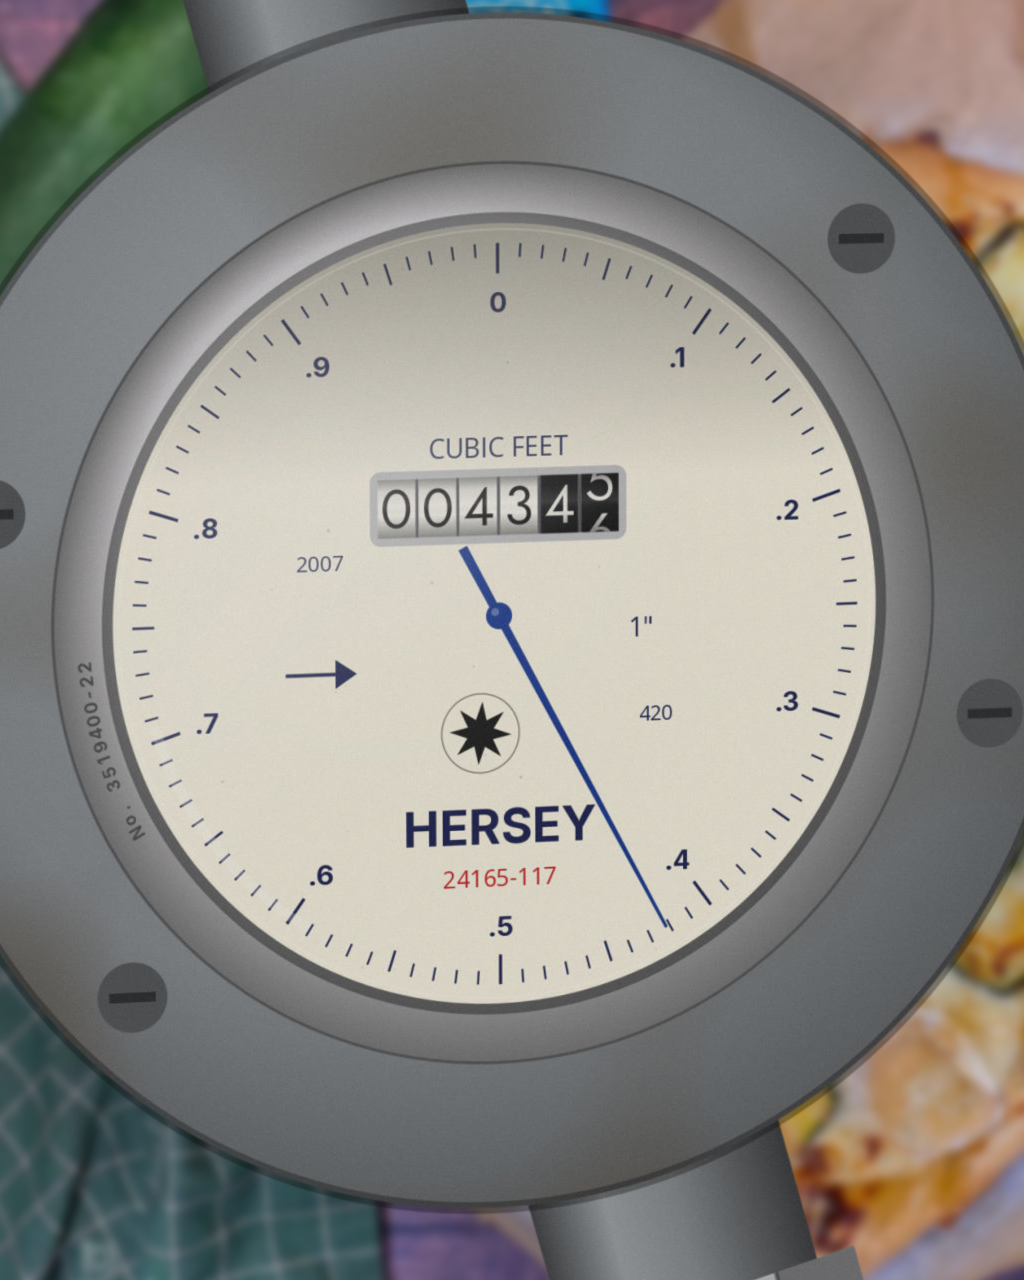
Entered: 4345.42 ft³
